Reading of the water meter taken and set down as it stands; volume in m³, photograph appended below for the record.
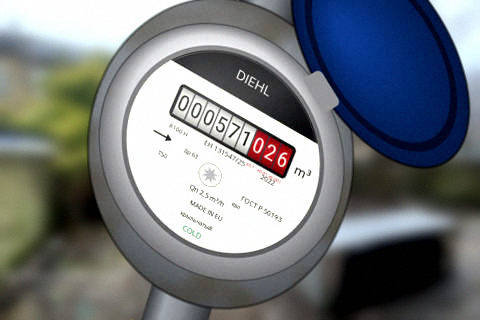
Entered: 571.026 m³
